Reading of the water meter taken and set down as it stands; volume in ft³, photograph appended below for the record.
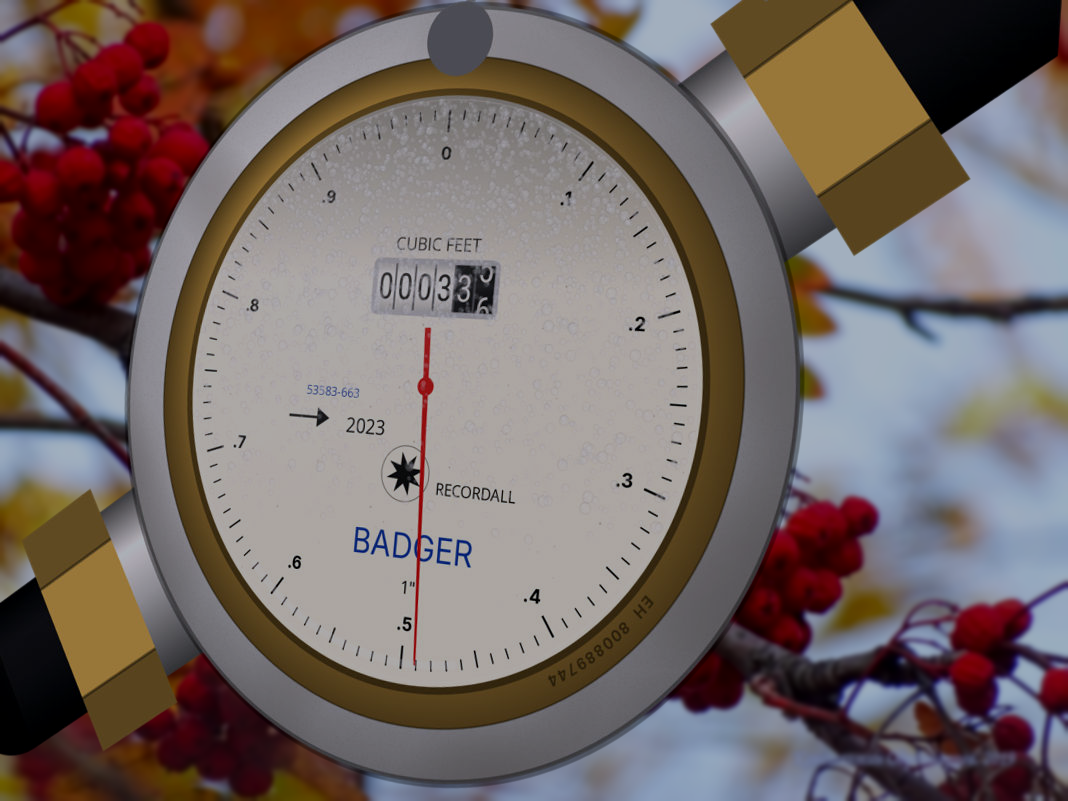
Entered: 335.49 ft³
